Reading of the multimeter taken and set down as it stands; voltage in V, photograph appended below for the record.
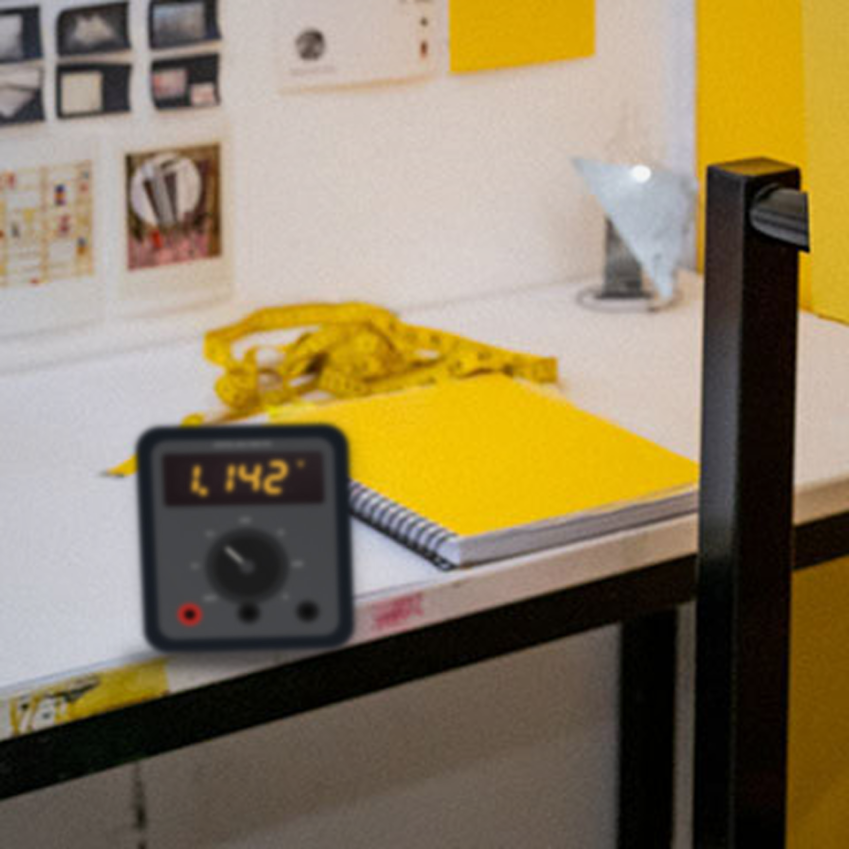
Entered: 1.142 V
